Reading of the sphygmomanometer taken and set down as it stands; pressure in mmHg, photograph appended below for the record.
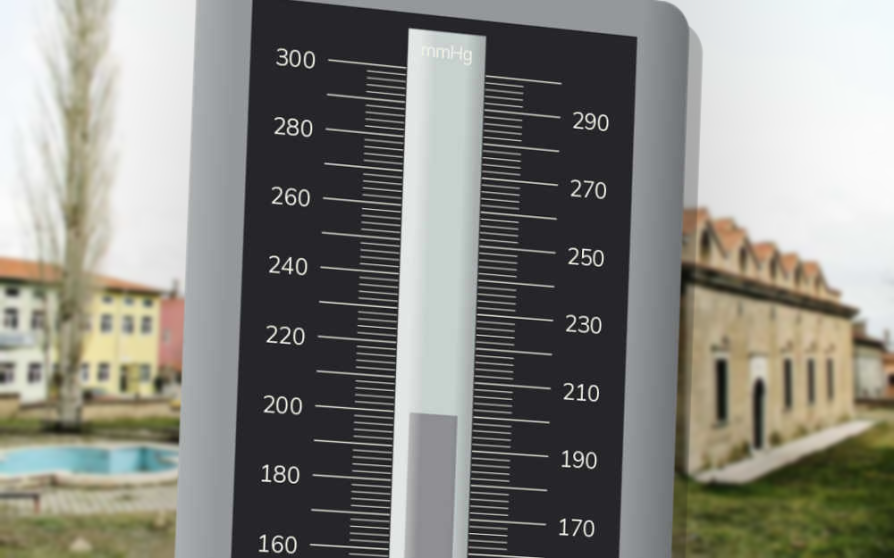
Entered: 200 mmHg
